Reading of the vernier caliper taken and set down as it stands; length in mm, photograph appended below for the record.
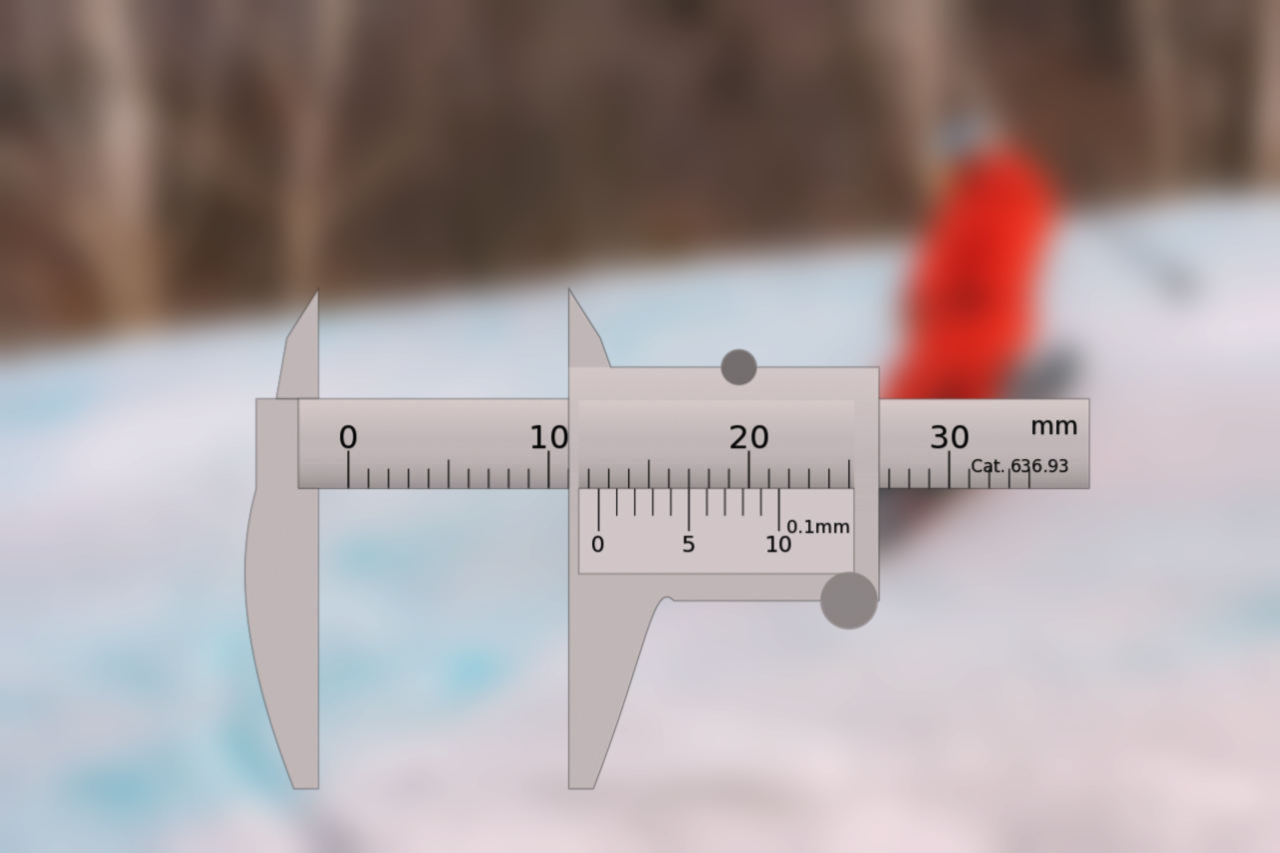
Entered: 12.5 mm
